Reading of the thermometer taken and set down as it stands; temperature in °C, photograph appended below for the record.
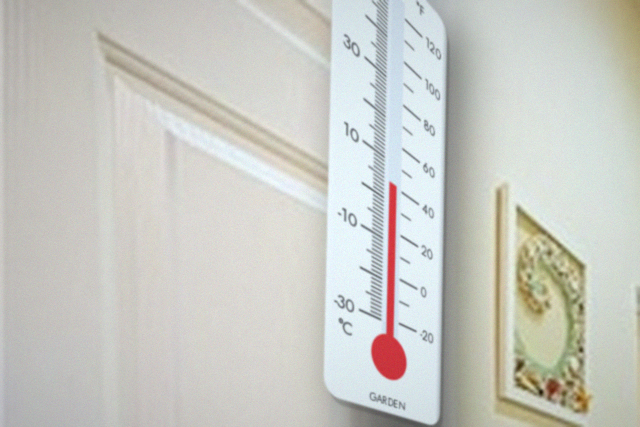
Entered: 5 °C
